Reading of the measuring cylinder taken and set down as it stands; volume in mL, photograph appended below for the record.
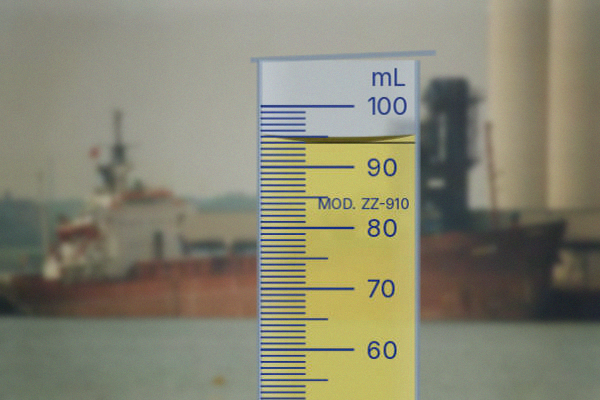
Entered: 94 mL
